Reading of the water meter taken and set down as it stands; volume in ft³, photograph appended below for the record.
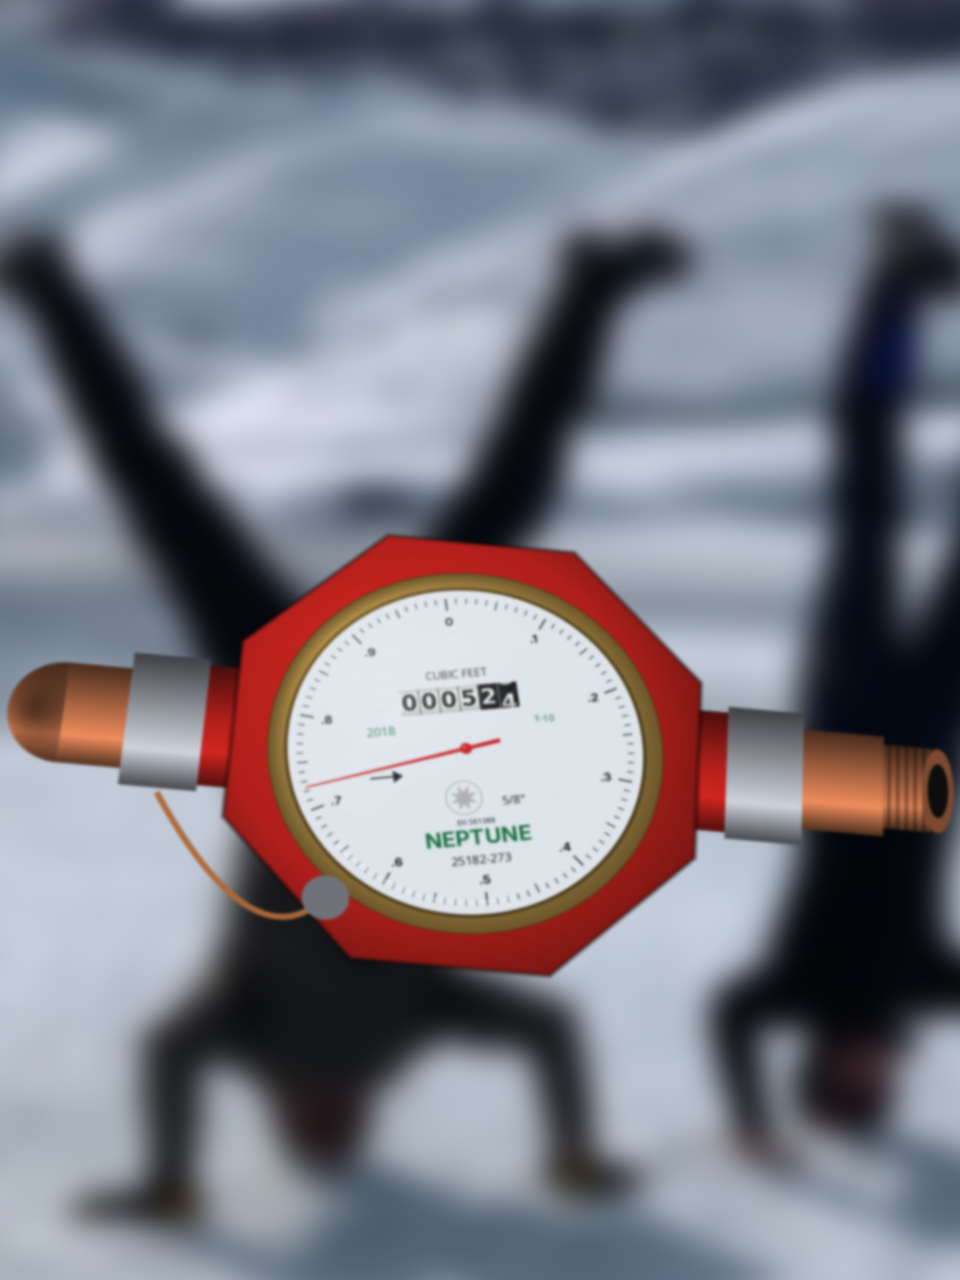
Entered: 523.72 ft³
